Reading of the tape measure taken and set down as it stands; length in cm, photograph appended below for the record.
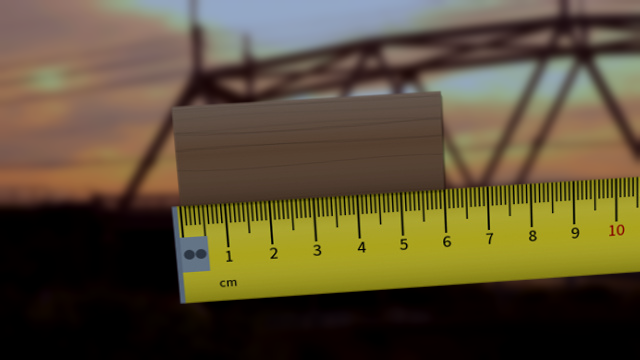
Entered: 6 cm
